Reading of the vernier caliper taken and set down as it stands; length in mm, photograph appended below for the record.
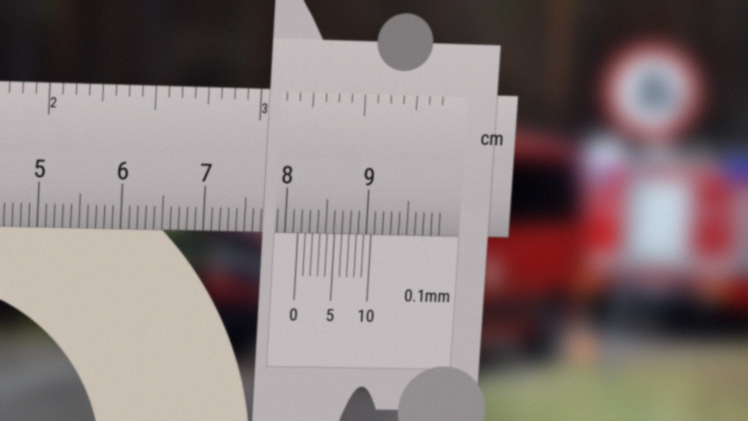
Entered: 81.6 mm
